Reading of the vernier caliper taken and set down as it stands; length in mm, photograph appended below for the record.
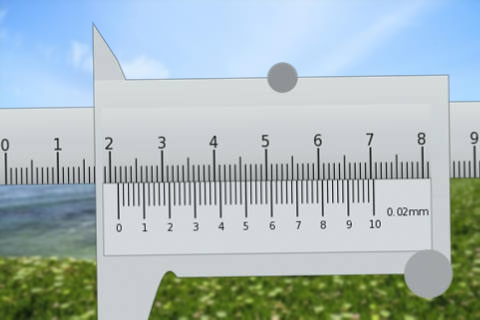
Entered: 21.5 mm
